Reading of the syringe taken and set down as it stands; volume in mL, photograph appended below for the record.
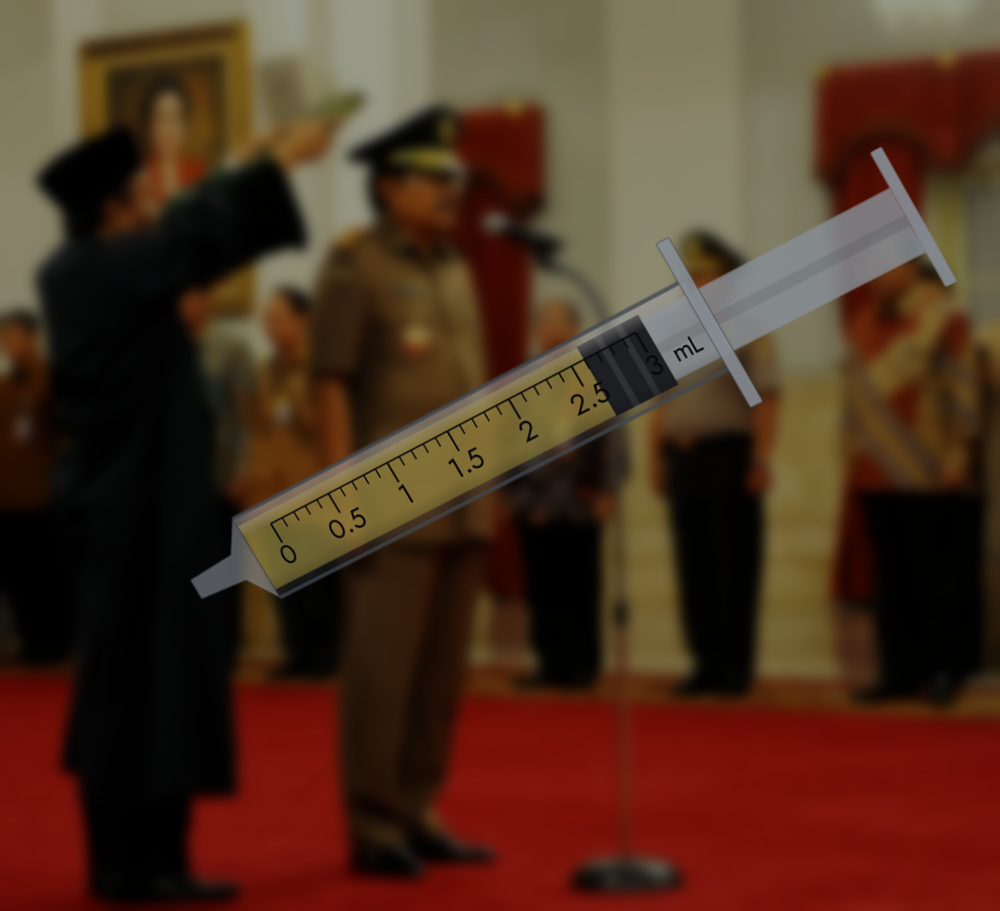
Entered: 2.6 mL
